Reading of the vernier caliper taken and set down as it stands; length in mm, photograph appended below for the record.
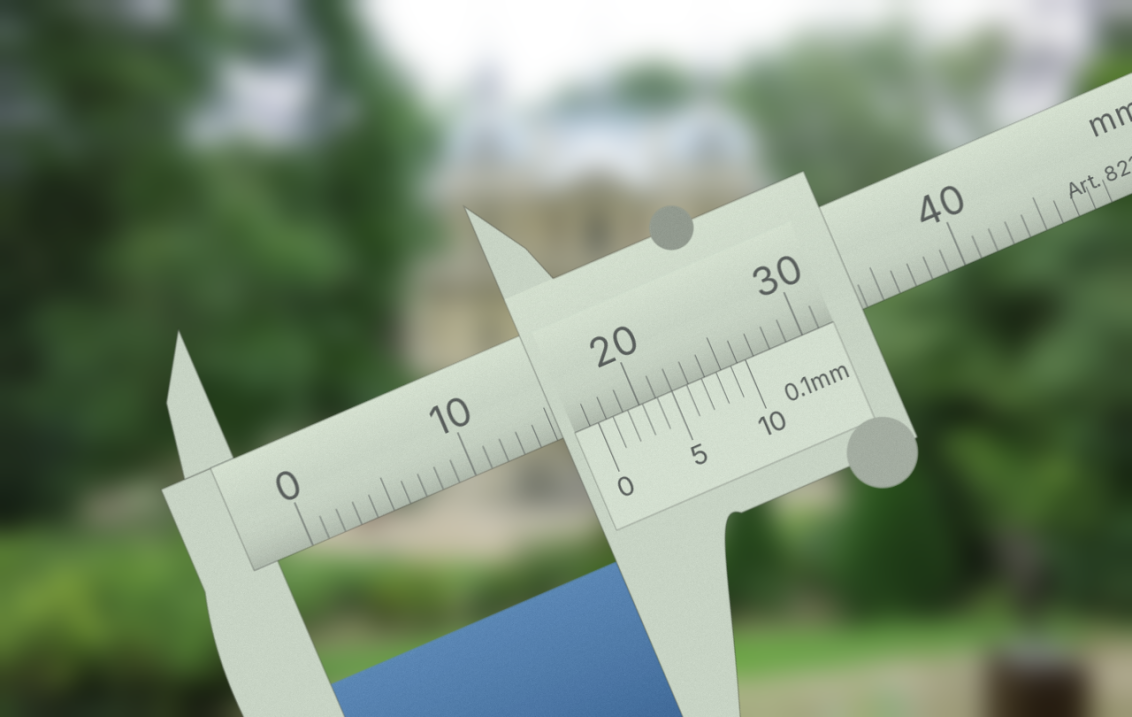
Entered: 17.5 mm
